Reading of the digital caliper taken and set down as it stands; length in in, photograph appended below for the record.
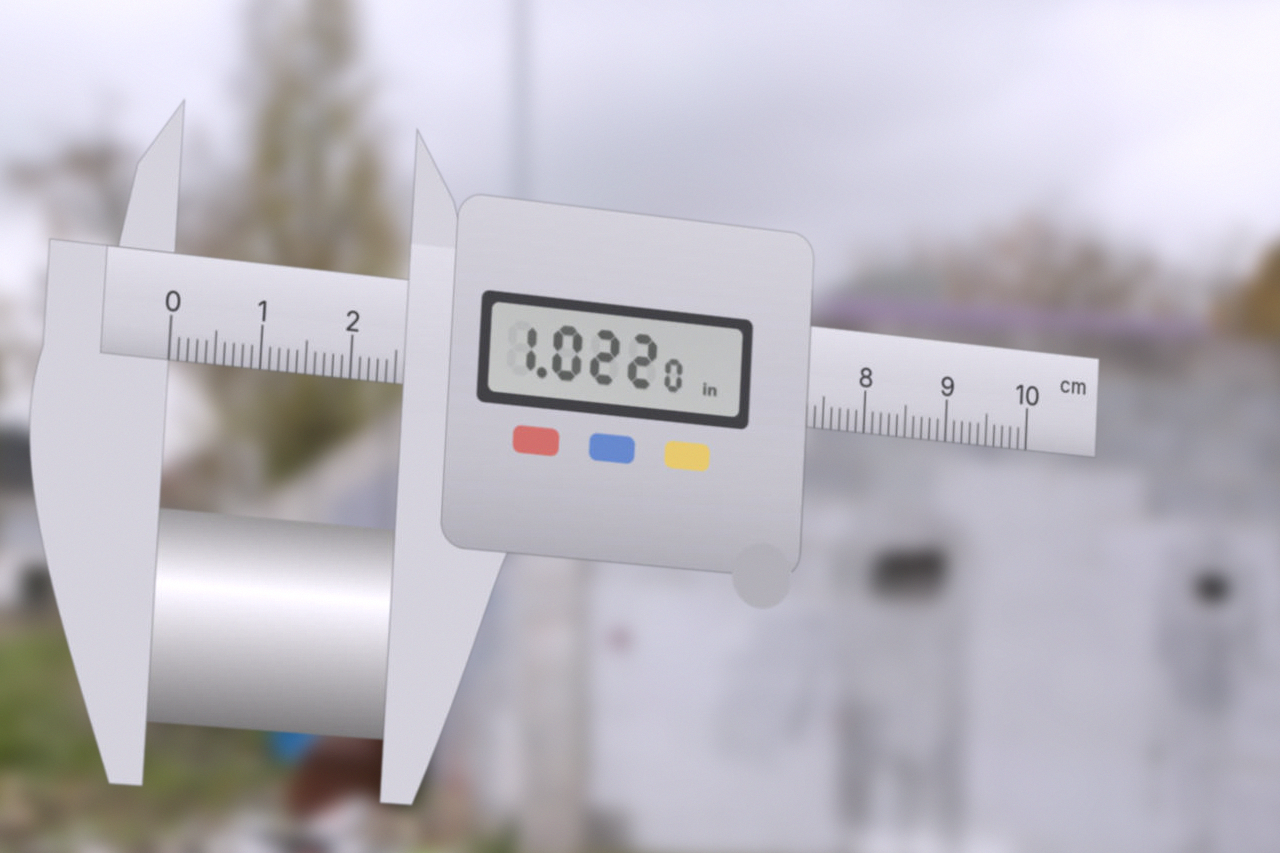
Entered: 1.0220 in
